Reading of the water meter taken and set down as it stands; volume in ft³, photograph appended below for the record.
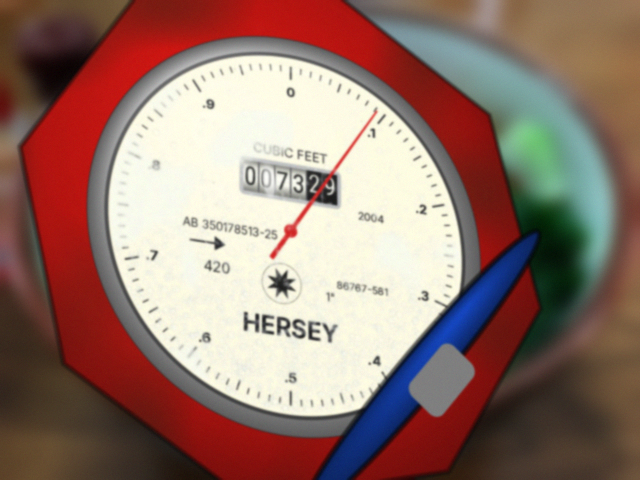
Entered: 7329.09 ft³
